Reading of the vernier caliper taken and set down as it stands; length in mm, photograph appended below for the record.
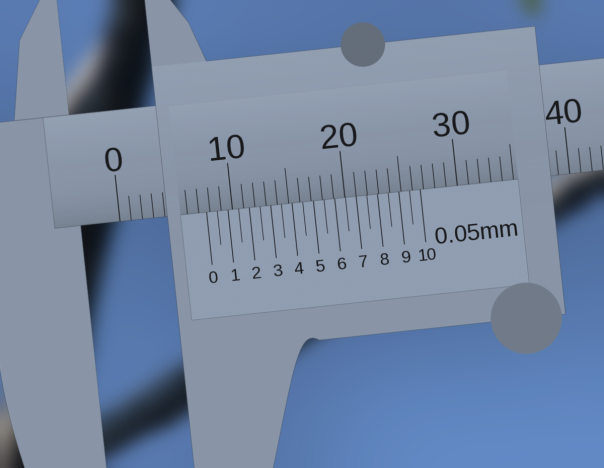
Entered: 7.7 mm
